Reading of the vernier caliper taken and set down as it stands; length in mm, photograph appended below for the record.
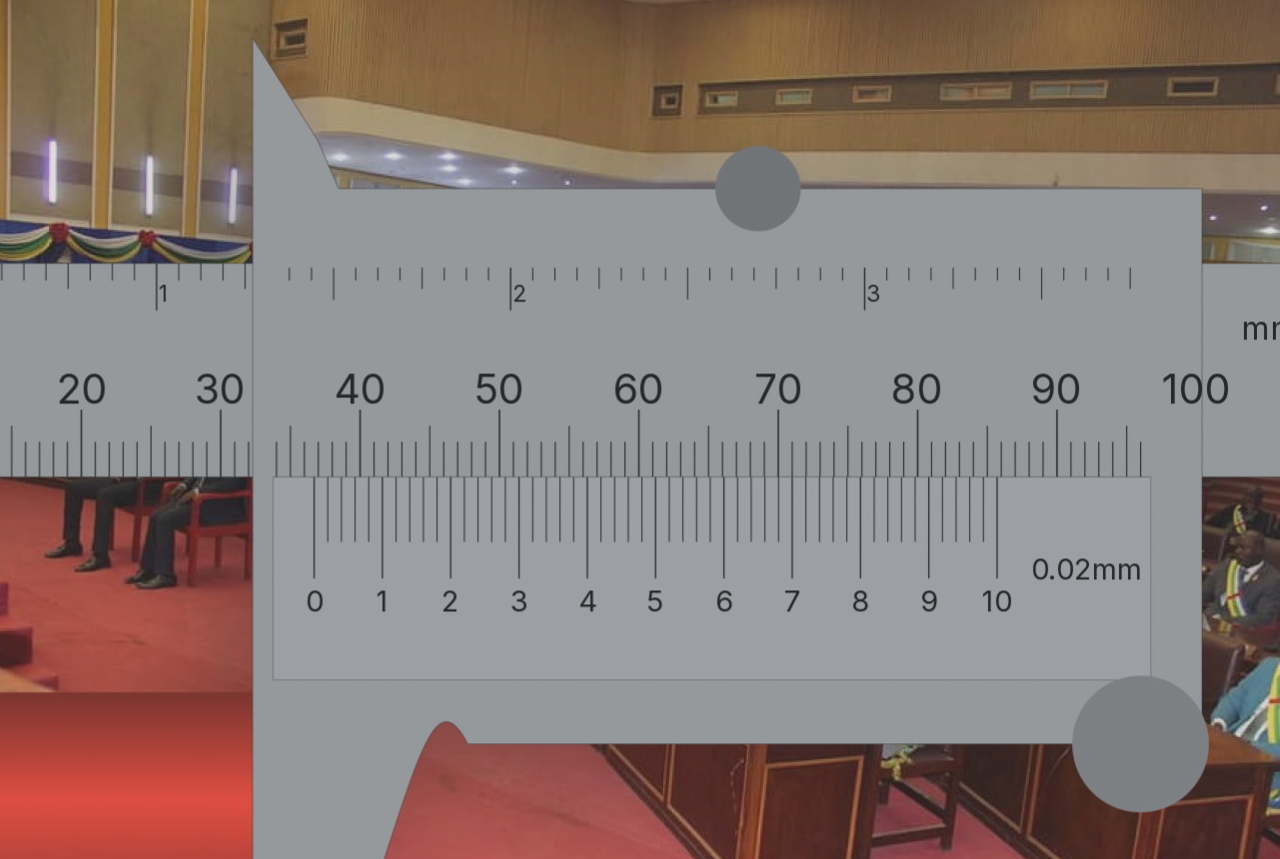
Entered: 36.7 mm
